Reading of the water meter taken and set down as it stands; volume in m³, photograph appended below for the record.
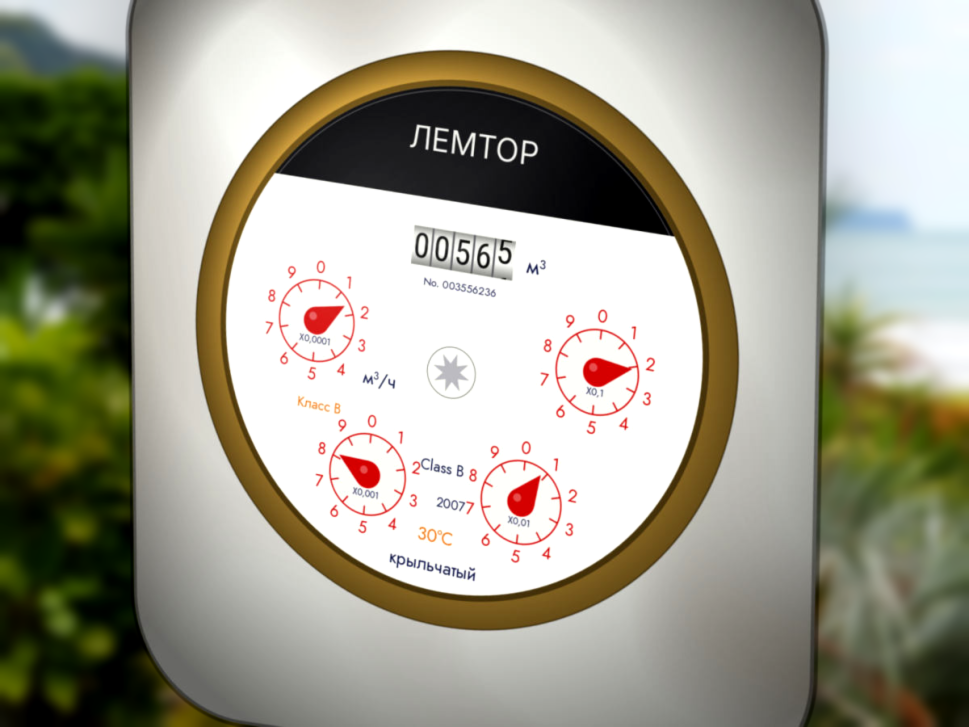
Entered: 565.2081 m³
